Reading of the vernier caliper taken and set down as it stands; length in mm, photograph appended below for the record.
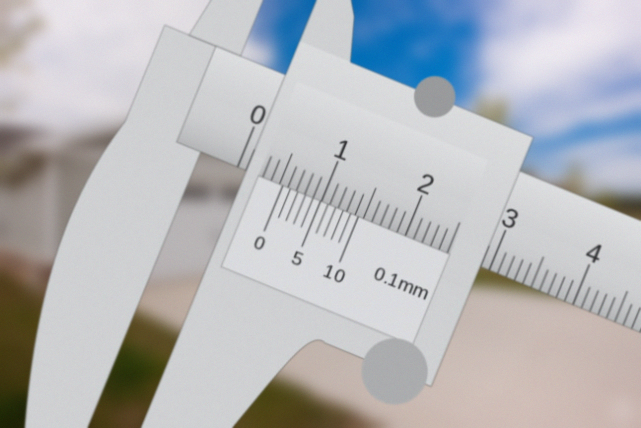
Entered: 5.4 mm
